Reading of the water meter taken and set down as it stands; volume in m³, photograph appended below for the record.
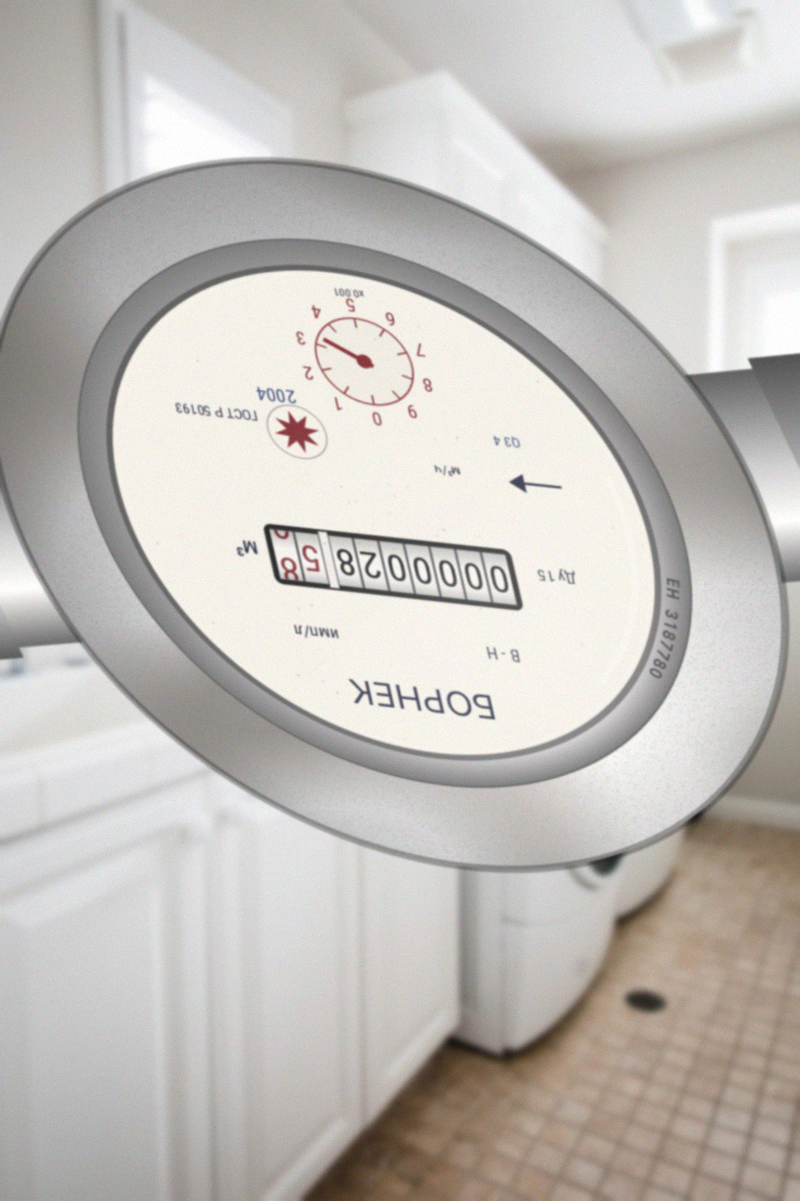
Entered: 28.583 m³
